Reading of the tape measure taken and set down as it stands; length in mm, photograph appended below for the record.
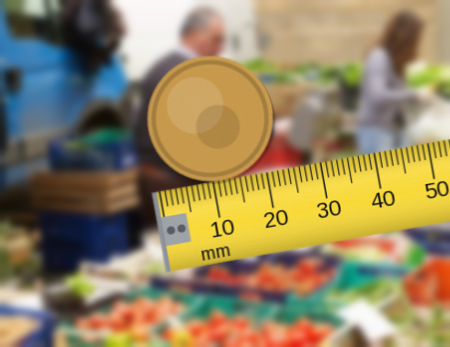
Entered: 23 mm
